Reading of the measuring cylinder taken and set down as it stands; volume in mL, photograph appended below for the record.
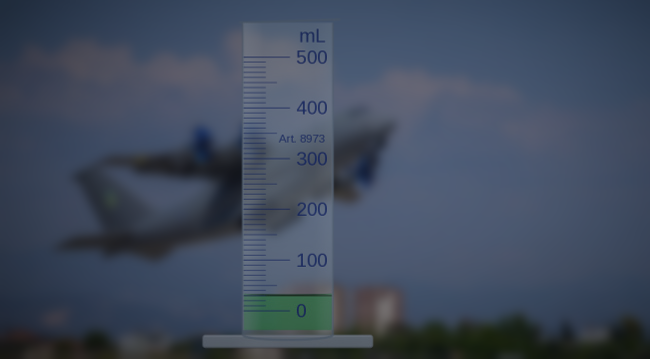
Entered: 30 mL
